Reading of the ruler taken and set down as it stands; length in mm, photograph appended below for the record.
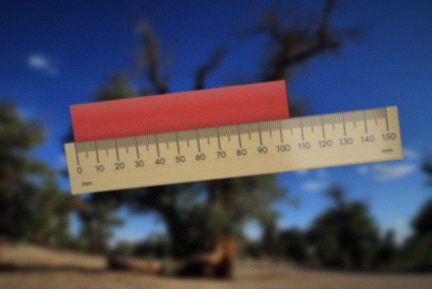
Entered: 105 mm
